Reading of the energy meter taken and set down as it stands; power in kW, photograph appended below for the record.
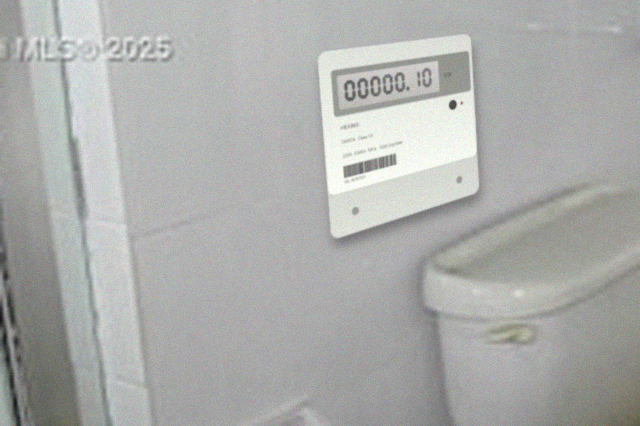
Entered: 0.10 kW
